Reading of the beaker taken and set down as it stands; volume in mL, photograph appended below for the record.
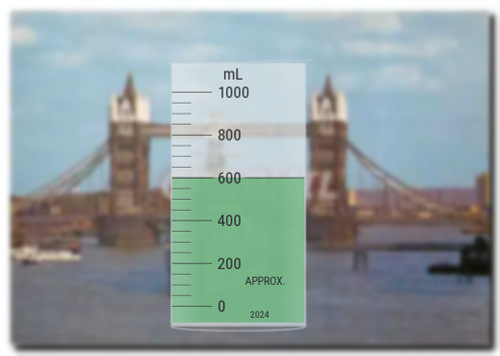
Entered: 600 mL
